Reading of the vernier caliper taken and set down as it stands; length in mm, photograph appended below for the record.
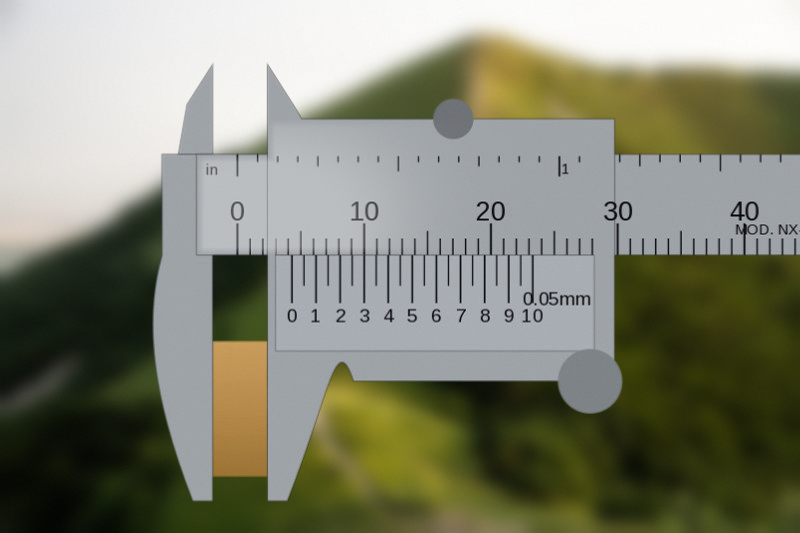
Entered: 4.3 mm
